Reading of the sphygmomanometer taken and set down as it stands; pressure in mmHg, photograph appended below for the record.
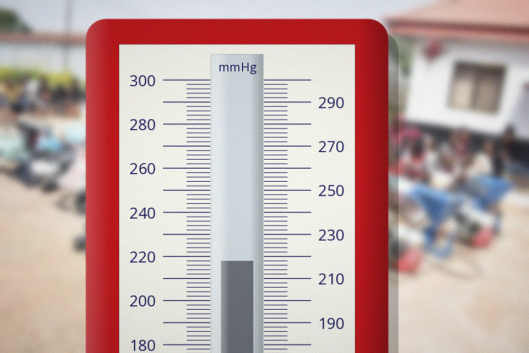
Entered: 218 mmHg
